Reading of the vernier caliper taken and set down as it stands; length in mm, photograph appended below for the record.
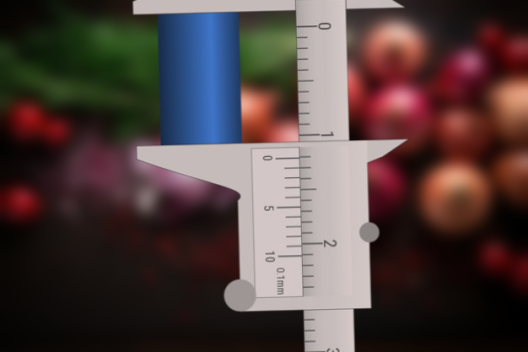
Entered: 12.1 mm
